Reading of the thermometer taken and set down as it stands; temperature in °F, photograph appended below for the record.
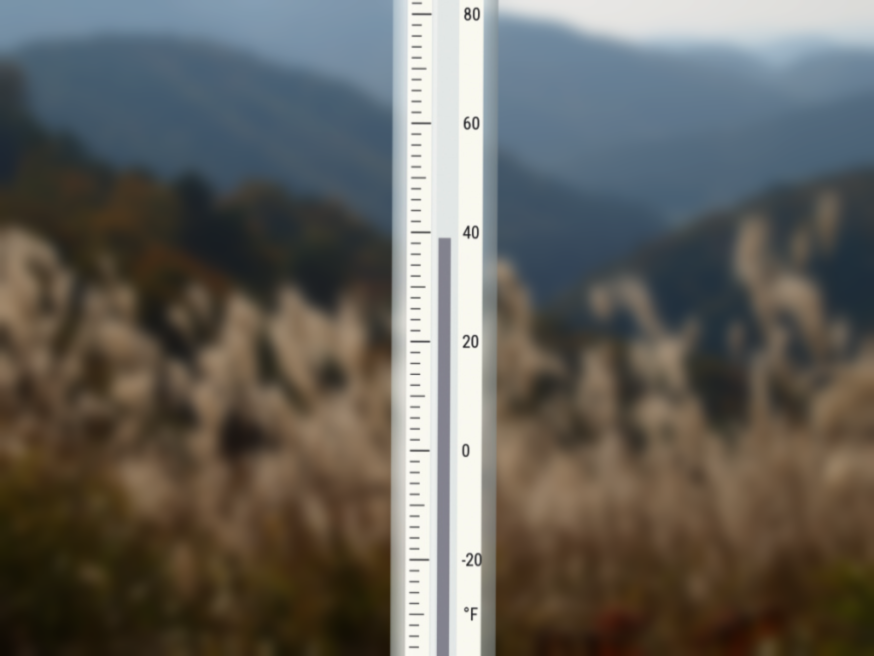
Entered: 39 °F
